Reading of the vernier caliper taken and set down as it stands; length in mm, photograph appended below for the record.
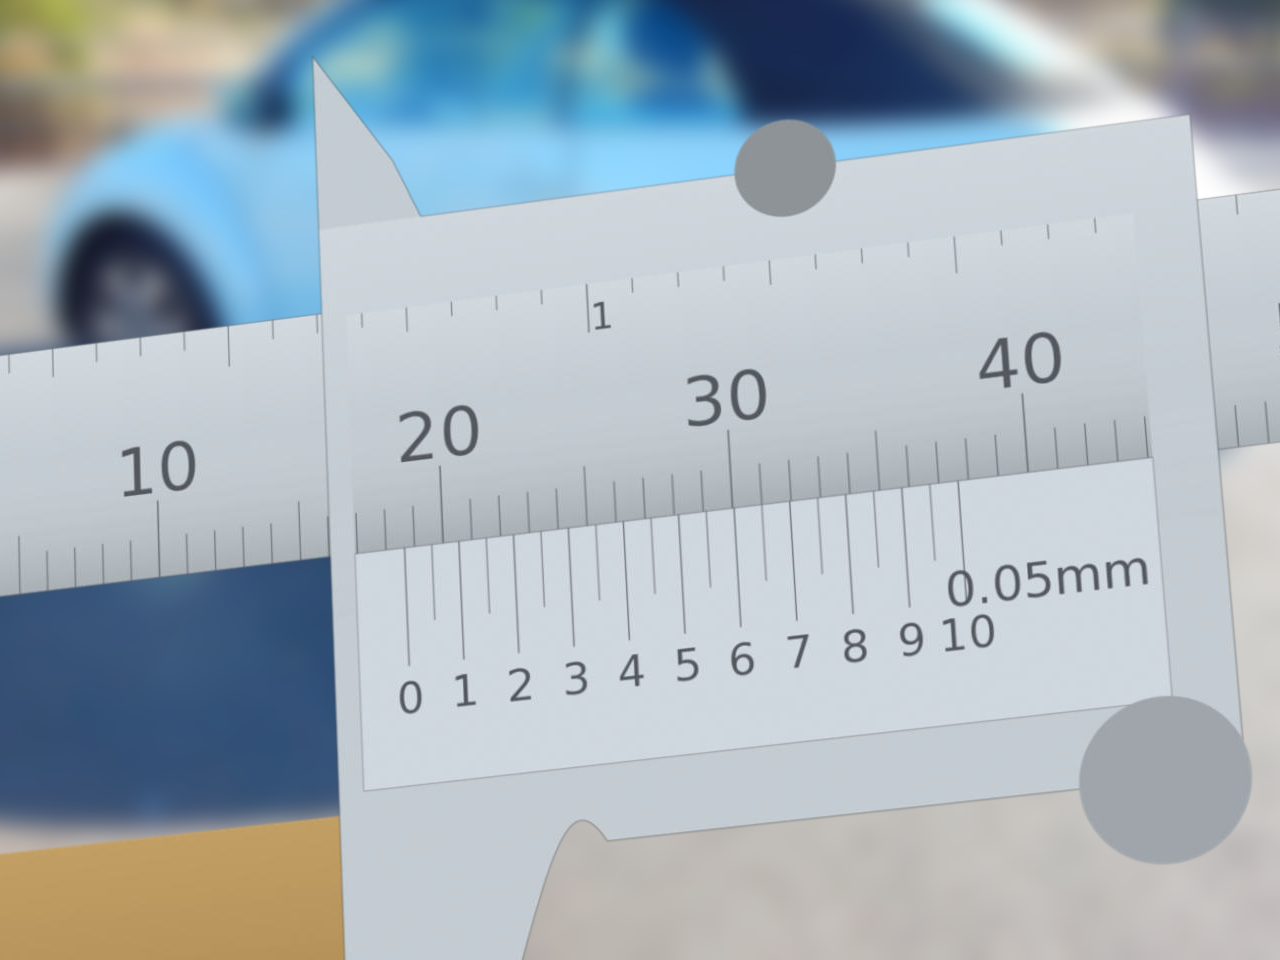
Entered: 18.65 mm
